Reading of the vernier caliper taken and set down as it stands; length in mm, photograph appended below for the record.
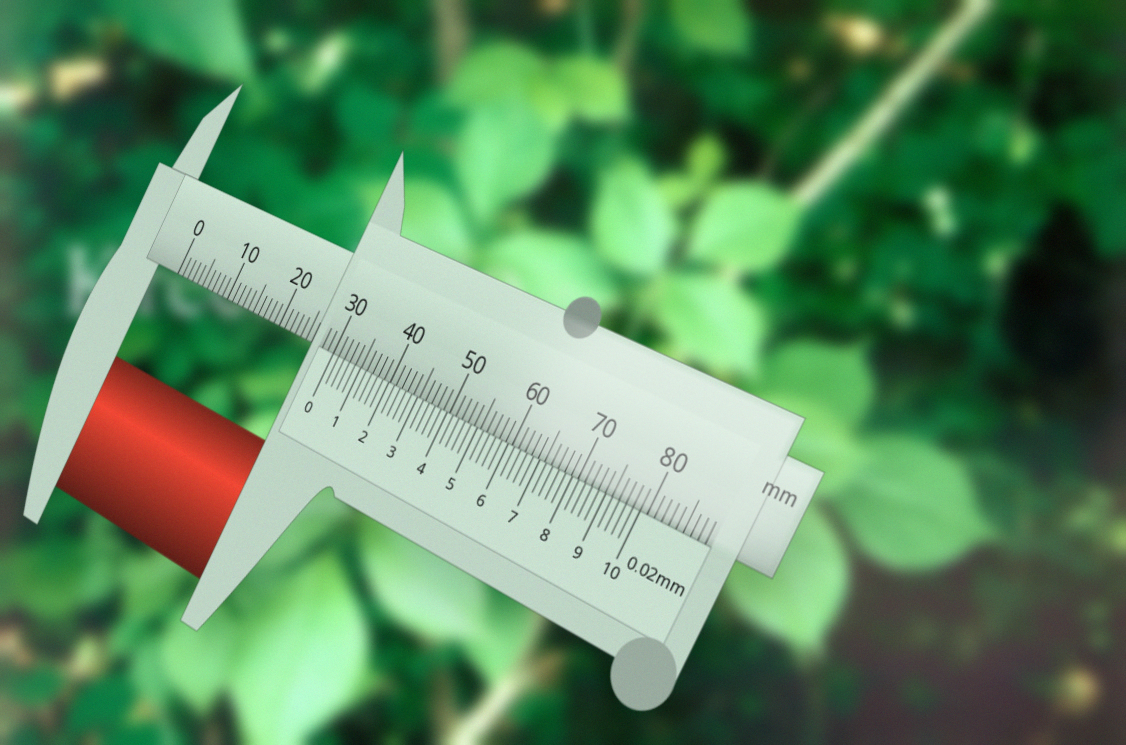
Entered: 30.0 mm
